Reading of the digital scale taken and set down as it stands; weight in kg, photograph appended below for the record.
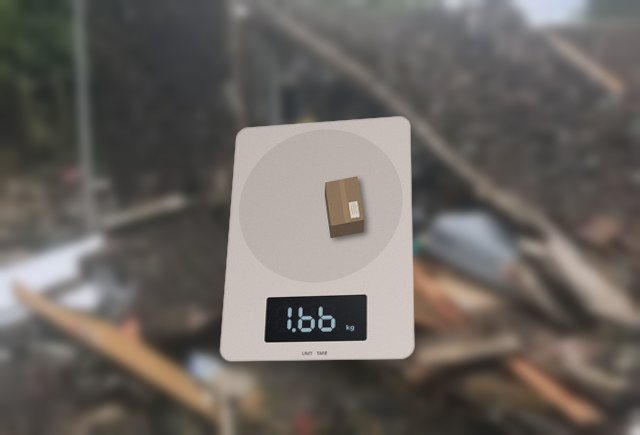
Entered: 1.66 kg
